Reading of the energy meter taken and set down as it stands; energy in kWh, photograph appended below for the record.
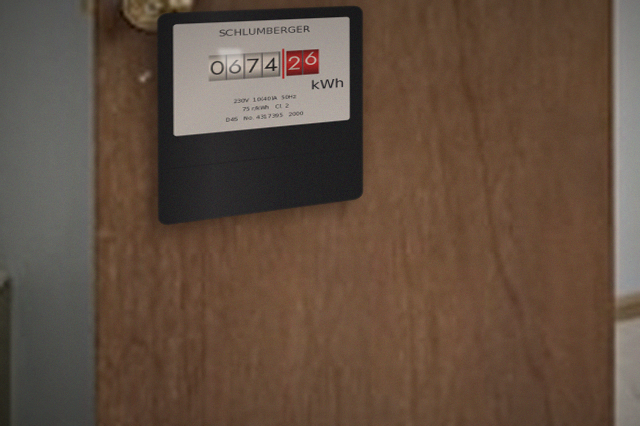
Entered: 674.26 kWh
